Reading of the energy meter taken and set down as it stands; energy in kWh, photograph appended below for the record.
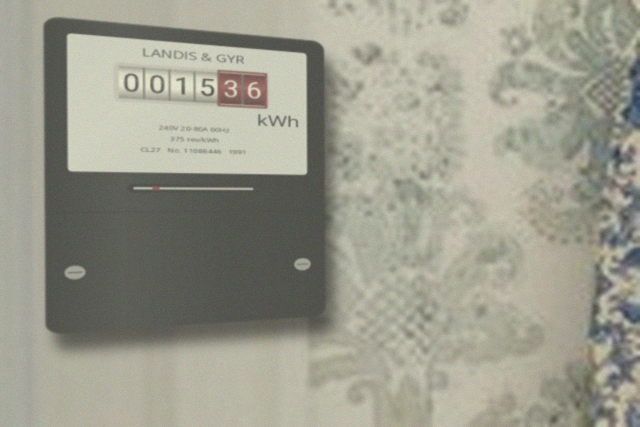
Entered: 15.36 kWh
